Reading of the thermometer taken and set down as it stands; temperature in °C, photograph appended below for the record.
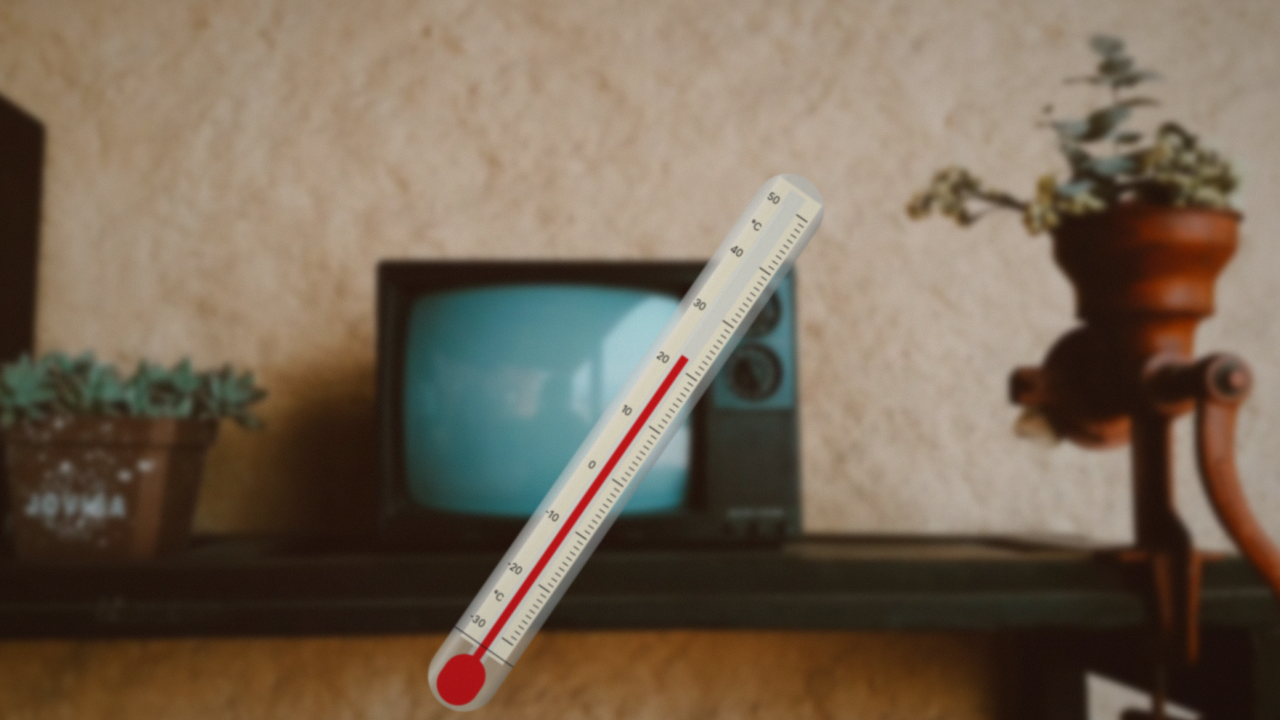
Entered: 22 °C
